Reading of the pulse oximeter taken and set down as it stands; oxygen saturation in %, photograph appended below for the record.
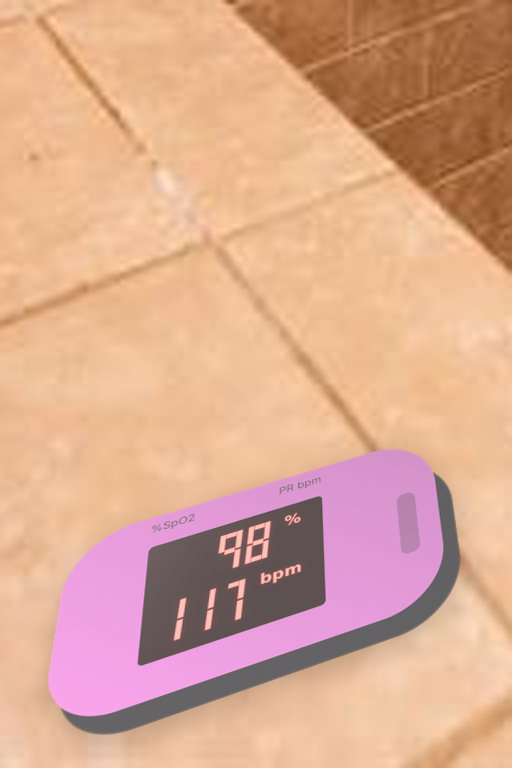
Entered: 98 %
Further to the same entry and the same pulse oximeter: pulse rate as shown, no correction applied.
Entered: 117 bpm
